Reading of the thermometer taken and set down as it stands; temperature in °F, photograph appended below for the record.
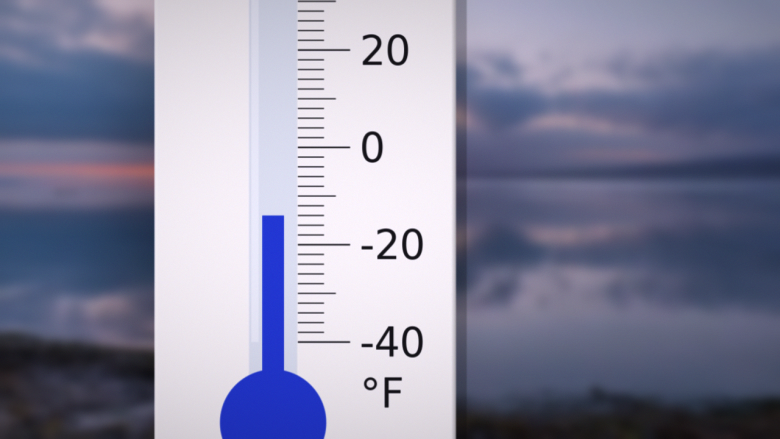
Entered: -14 °F
